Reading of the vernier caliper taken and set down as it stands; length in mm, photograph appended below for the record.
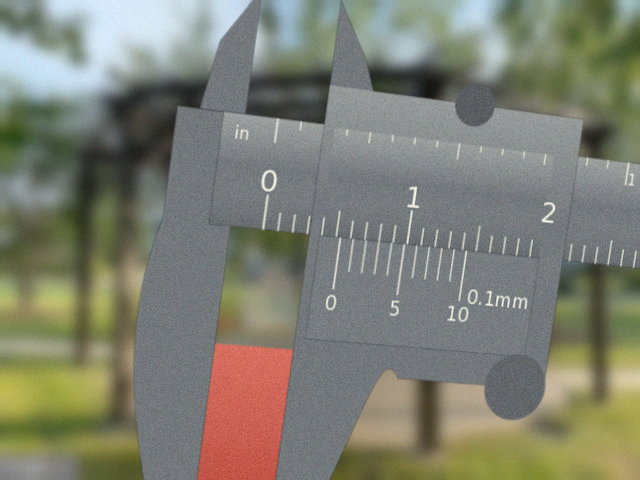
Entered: 5.3 mm
